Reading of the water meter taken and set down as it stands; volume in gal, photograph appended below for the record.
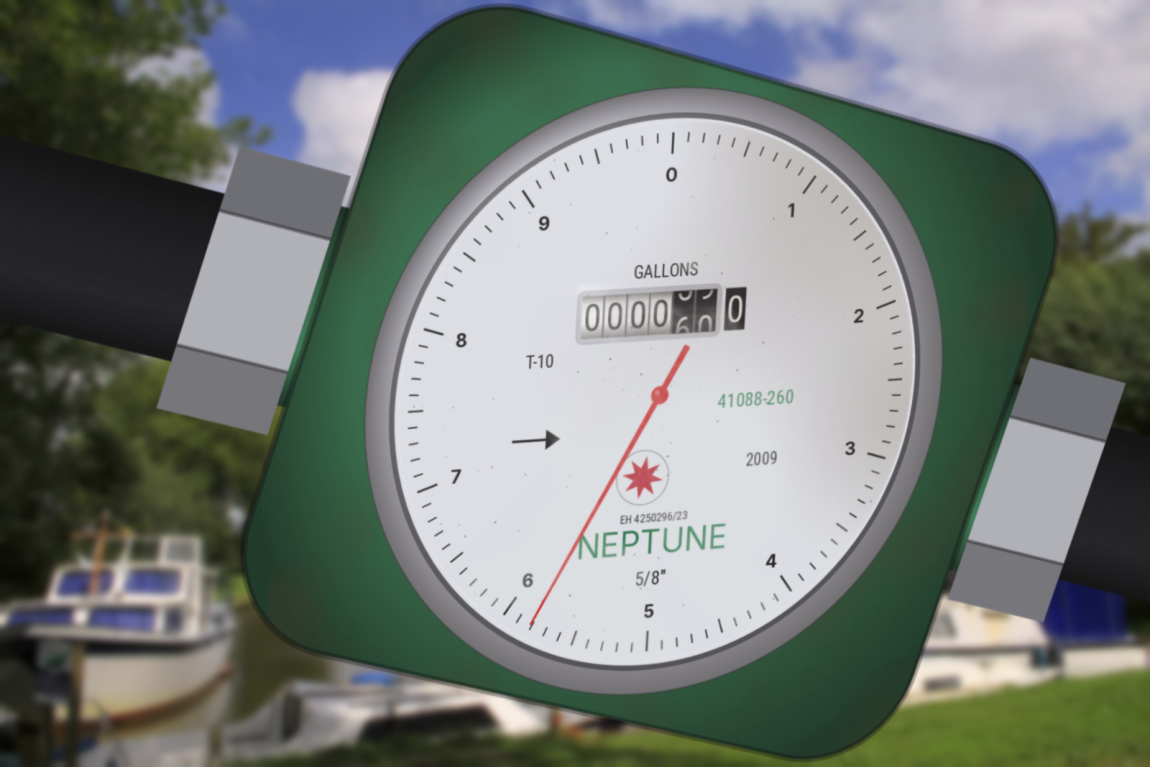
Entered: 595.8 gal
